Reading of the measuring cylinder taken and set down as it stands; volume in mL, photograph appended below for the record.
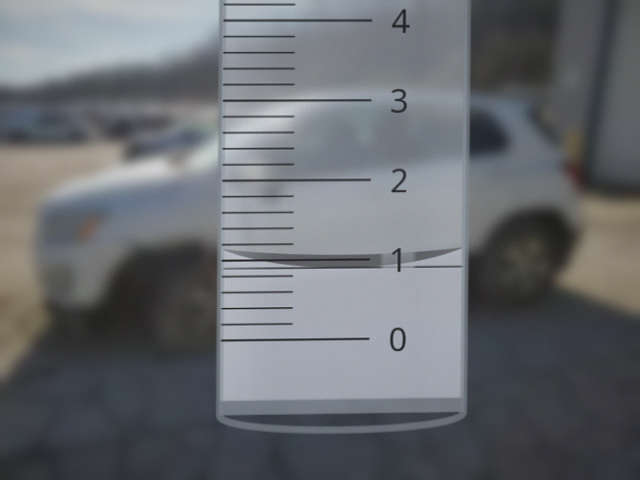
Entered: 0.9 mL
